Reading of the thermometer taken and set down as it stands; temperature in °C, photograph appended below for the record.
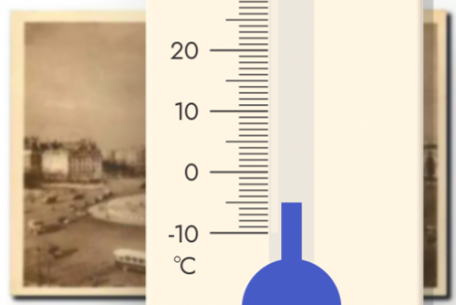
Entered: -5 °C
